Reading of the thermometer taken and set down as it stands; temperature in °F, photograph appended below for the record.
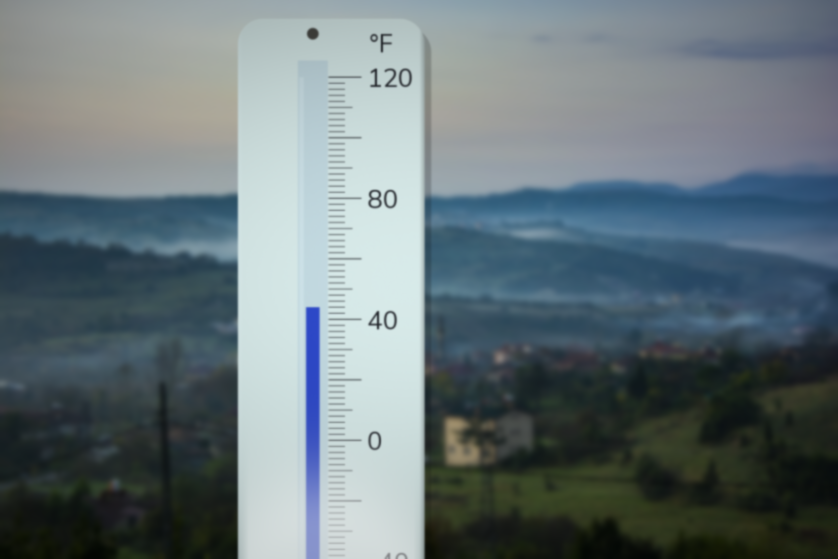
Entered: 44 °F
